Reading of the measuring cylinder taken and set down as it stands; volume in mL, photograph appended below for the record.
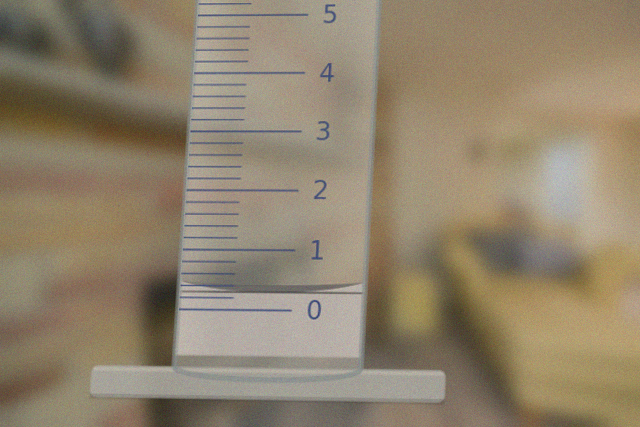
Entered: 0.3 mL
